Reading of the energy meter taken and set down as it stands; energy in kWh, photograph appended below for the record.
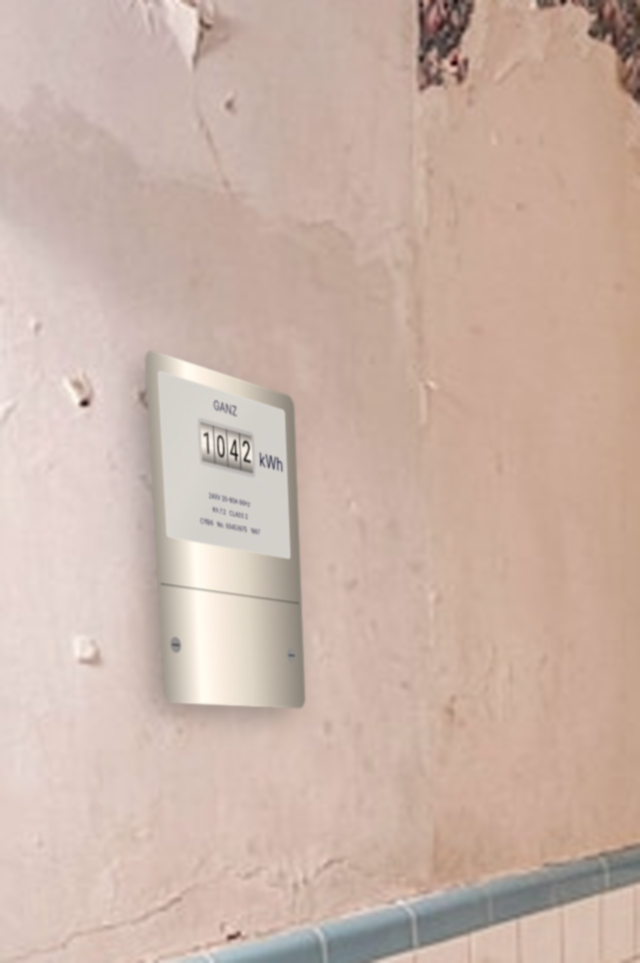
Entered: 1042 kWh
